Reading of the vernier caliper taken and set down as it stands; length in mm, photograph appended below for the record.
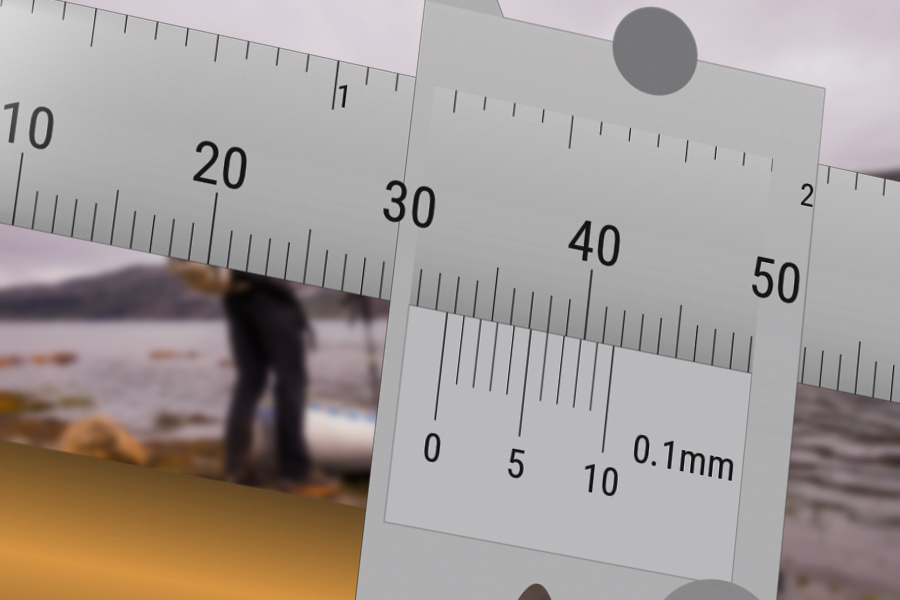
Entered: 32.6 mm
